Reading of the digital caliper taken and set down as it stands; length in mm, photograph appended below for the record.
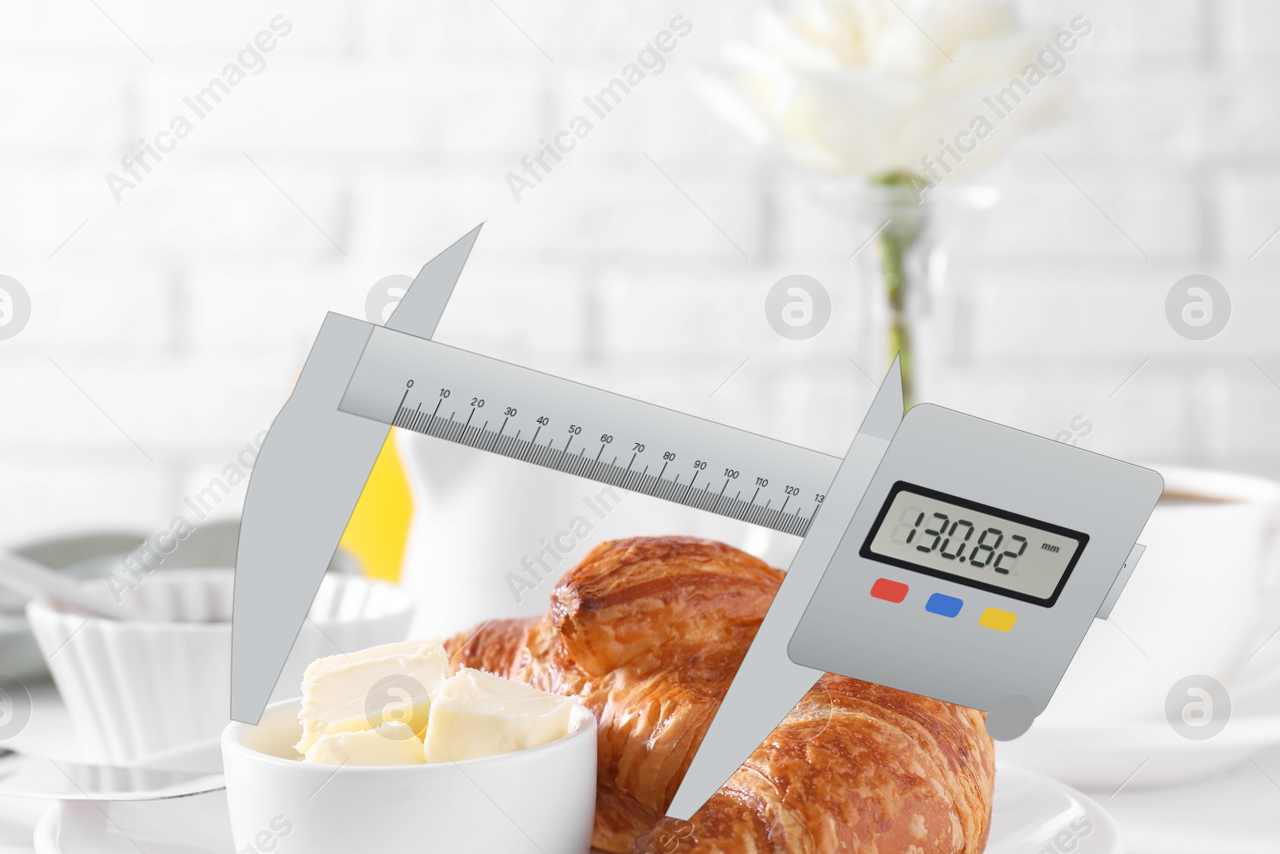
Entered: 130.82 mm
